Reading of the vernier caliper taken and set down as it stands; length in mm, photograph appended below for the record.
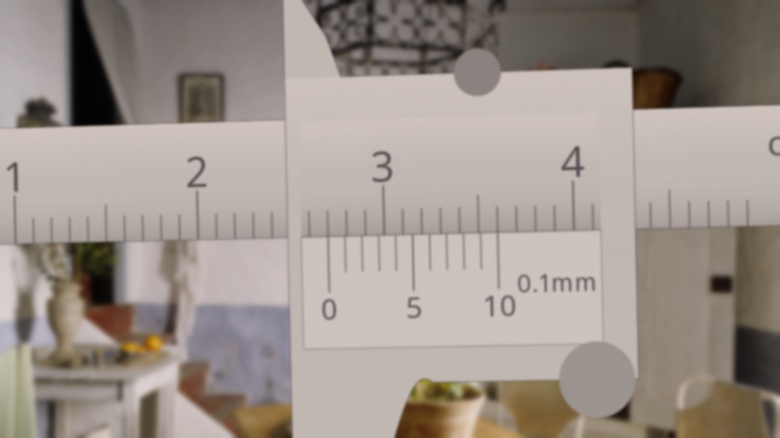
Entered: 27.0 mm
